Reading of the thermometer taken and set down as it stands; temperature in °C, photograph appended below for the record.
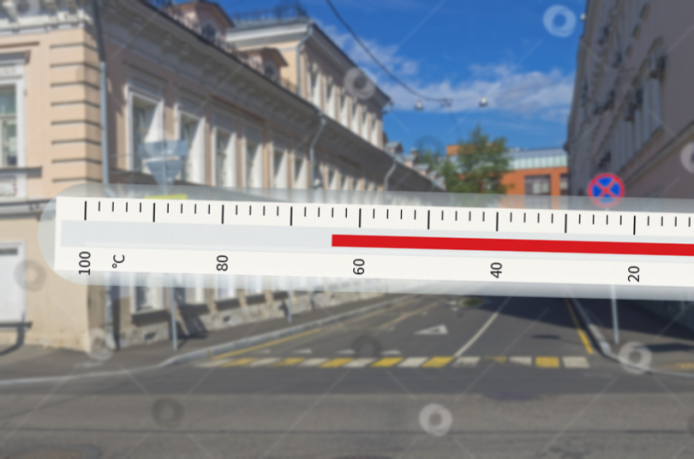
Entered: 64 °C
